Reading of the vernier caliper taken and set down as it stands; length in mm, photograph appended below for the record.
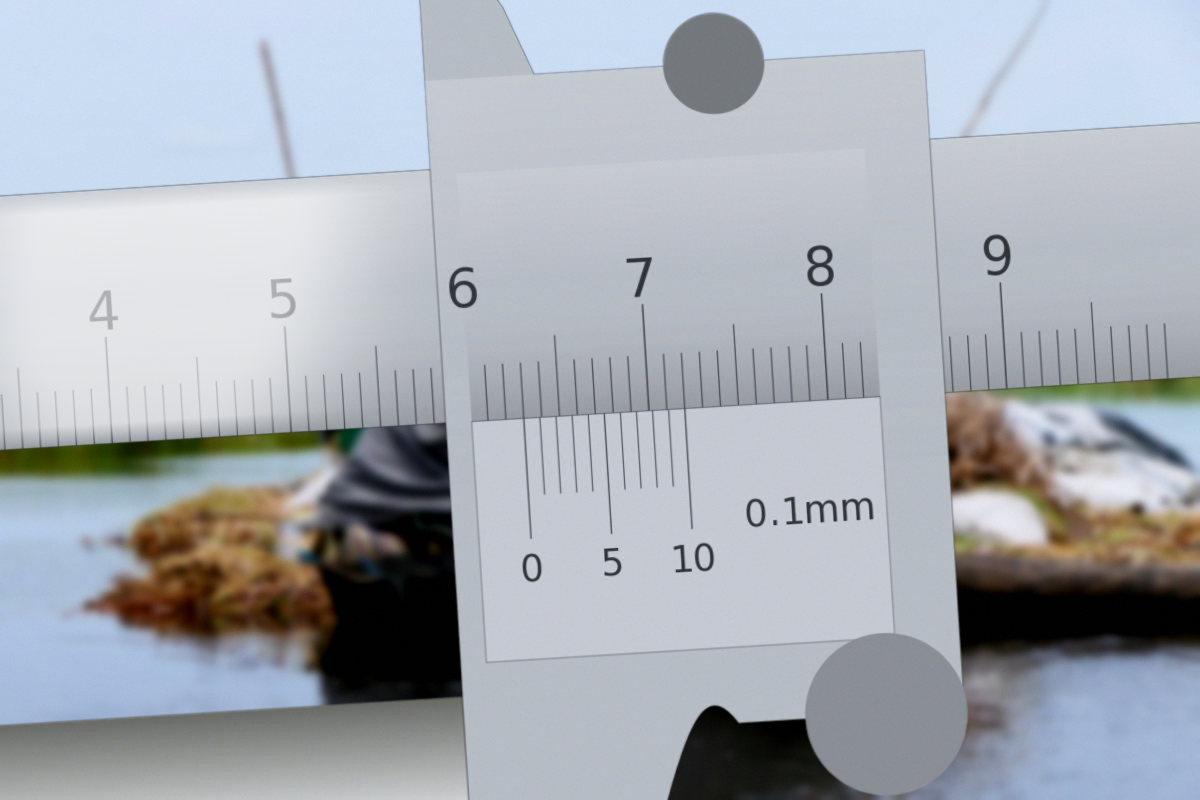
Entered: 63.0 mm
